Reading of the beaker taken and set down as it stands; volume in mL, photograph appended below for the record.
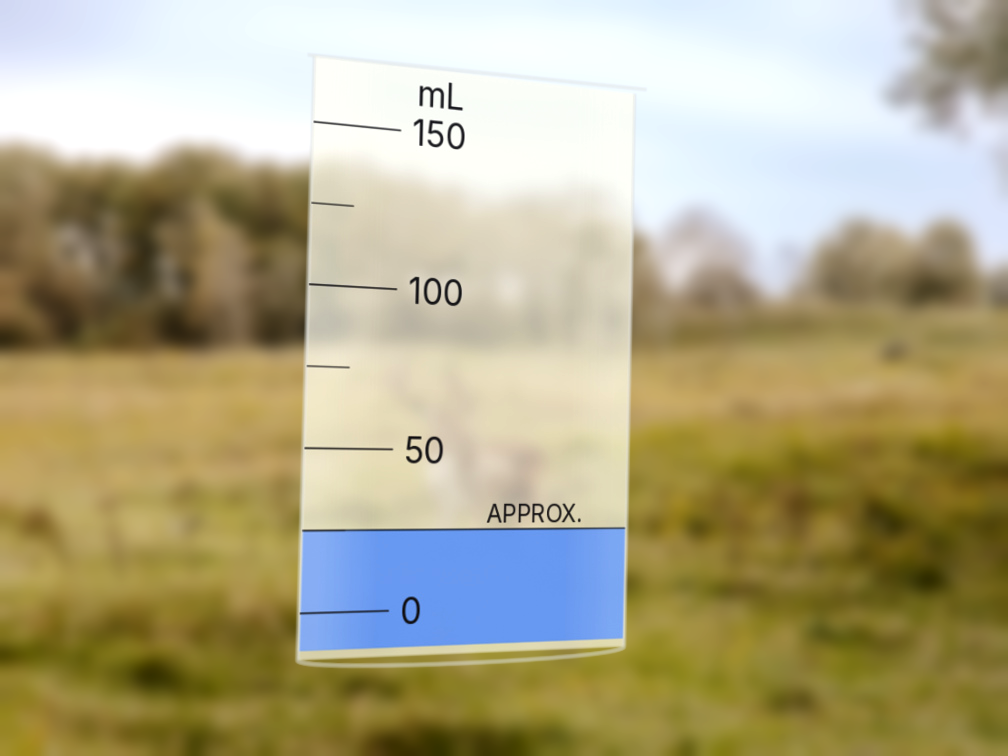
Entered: 25 mL
